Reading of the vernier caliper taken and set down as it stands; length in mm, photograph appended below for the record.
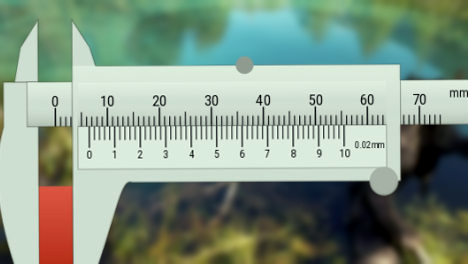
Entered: 6.5 mm
